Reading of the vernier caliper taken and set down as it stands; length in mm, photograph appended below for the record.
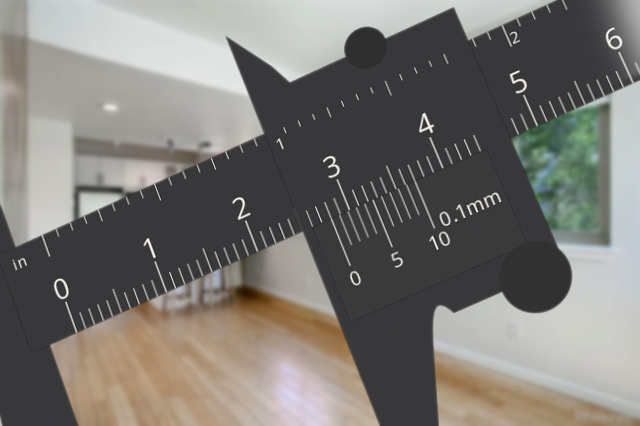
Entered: 28.0 mm
